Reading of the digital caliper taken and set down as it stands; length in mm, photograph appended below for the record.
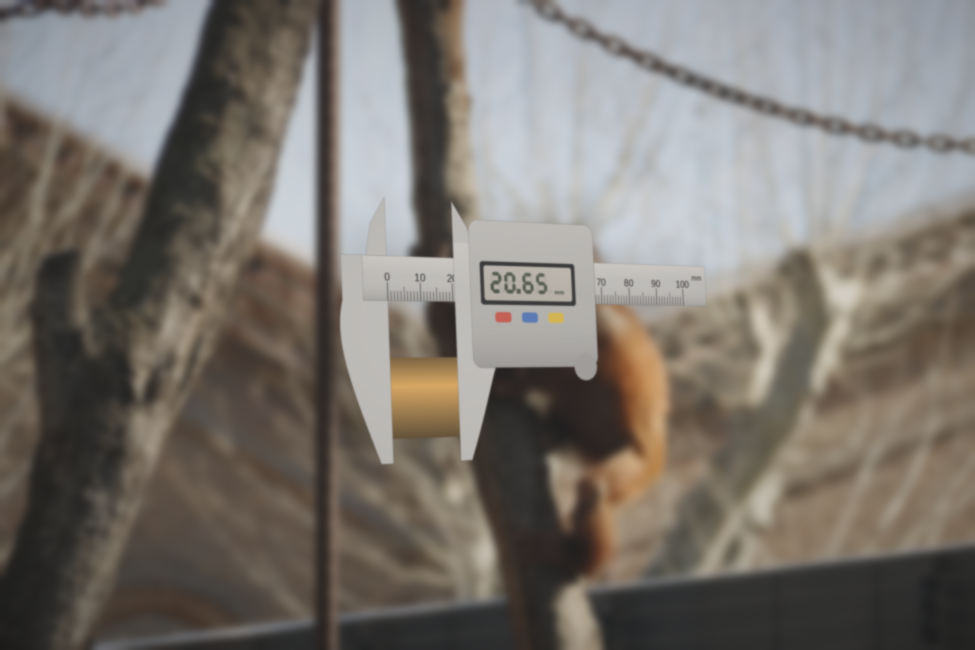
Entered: 20.65 mm
